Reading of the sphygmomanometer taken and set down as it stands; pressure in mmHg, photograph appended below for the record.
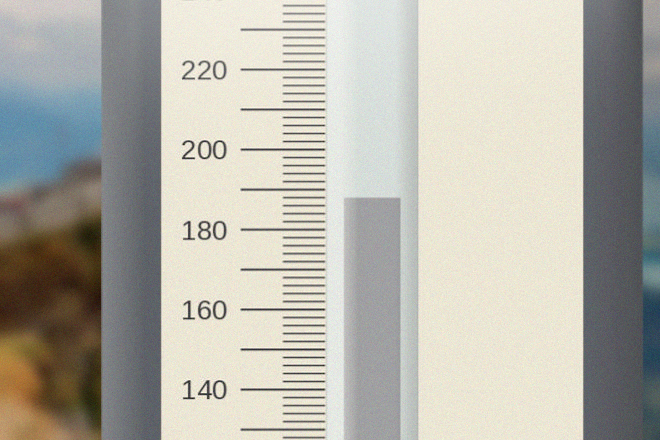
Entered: 188 mmHg
